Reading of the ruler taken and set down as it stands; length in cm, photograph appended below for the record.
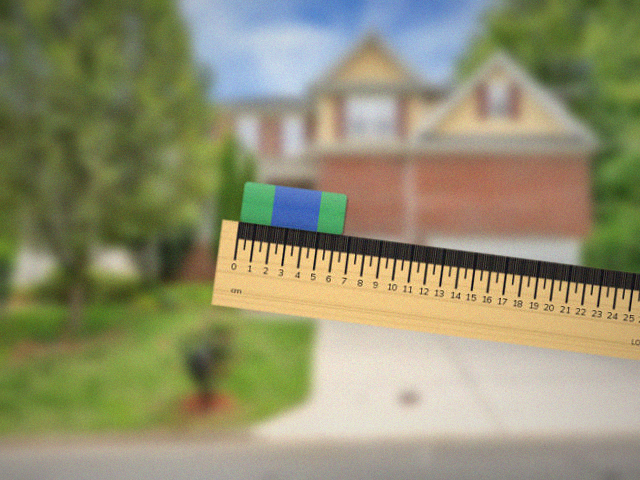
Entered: 6.5 cm
